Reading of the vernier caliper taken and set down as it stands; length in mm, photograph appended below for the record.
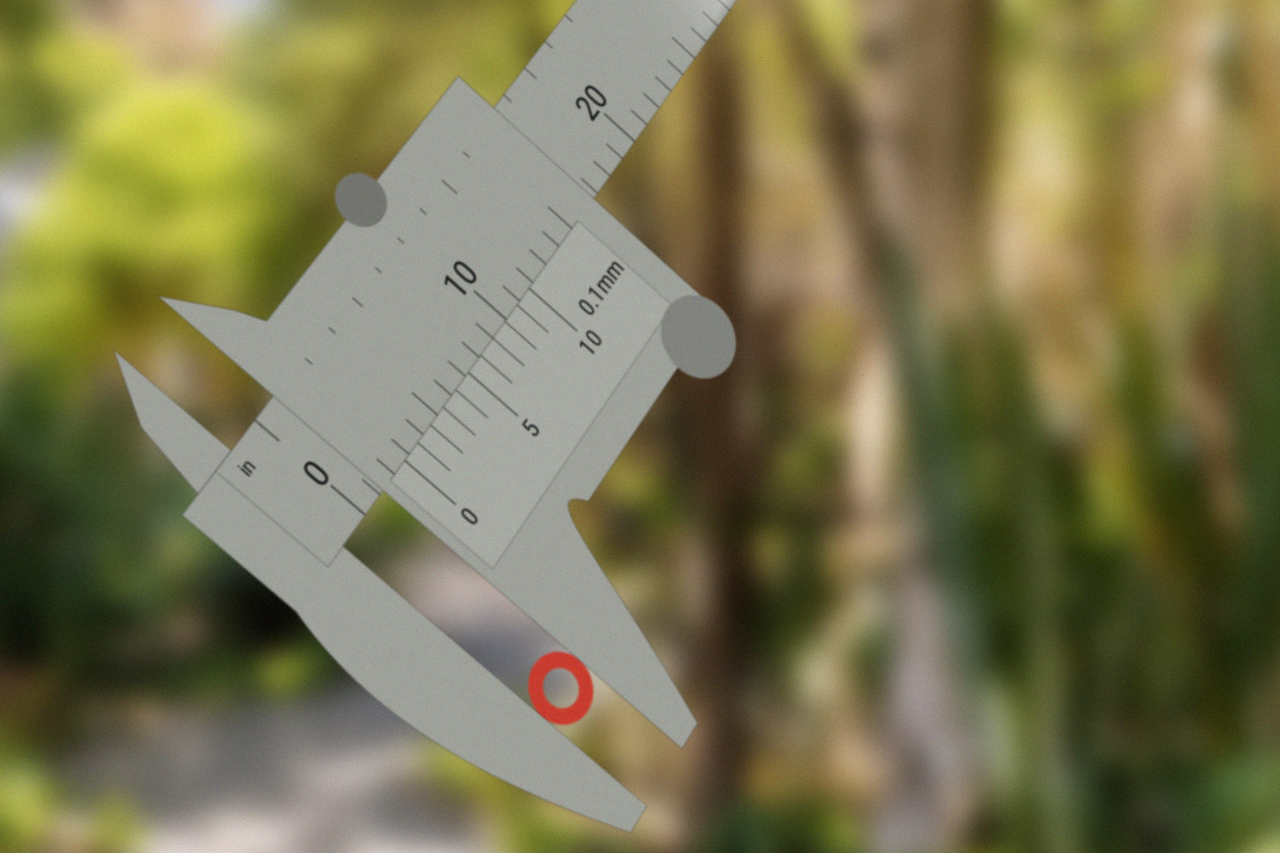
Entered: 2.7 mm
